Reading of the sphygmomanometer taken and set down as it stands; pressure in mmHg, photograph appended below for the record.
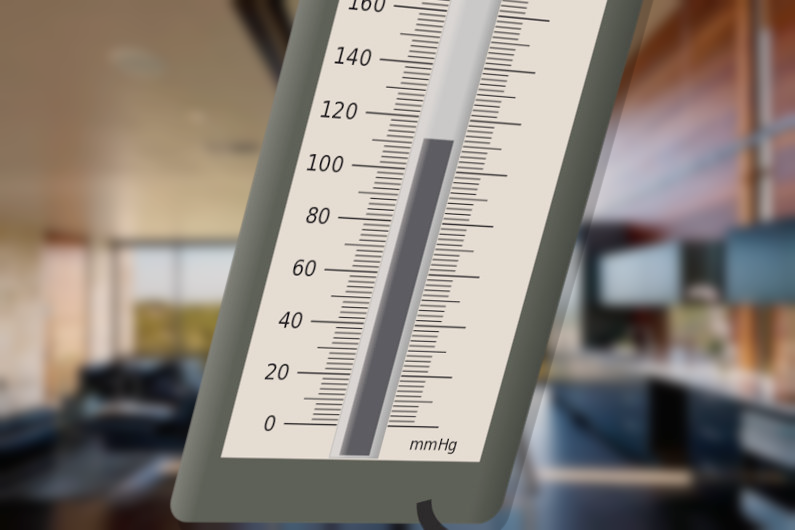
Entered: 112 mmHg
